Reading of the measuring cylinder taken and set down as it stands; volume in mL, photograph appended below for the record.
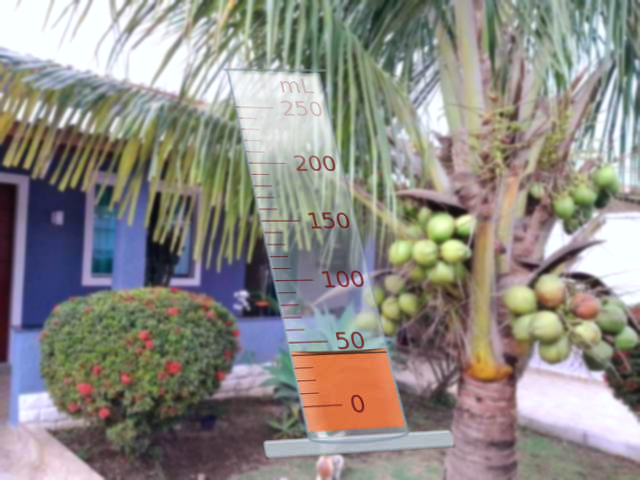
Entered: 40 mL
